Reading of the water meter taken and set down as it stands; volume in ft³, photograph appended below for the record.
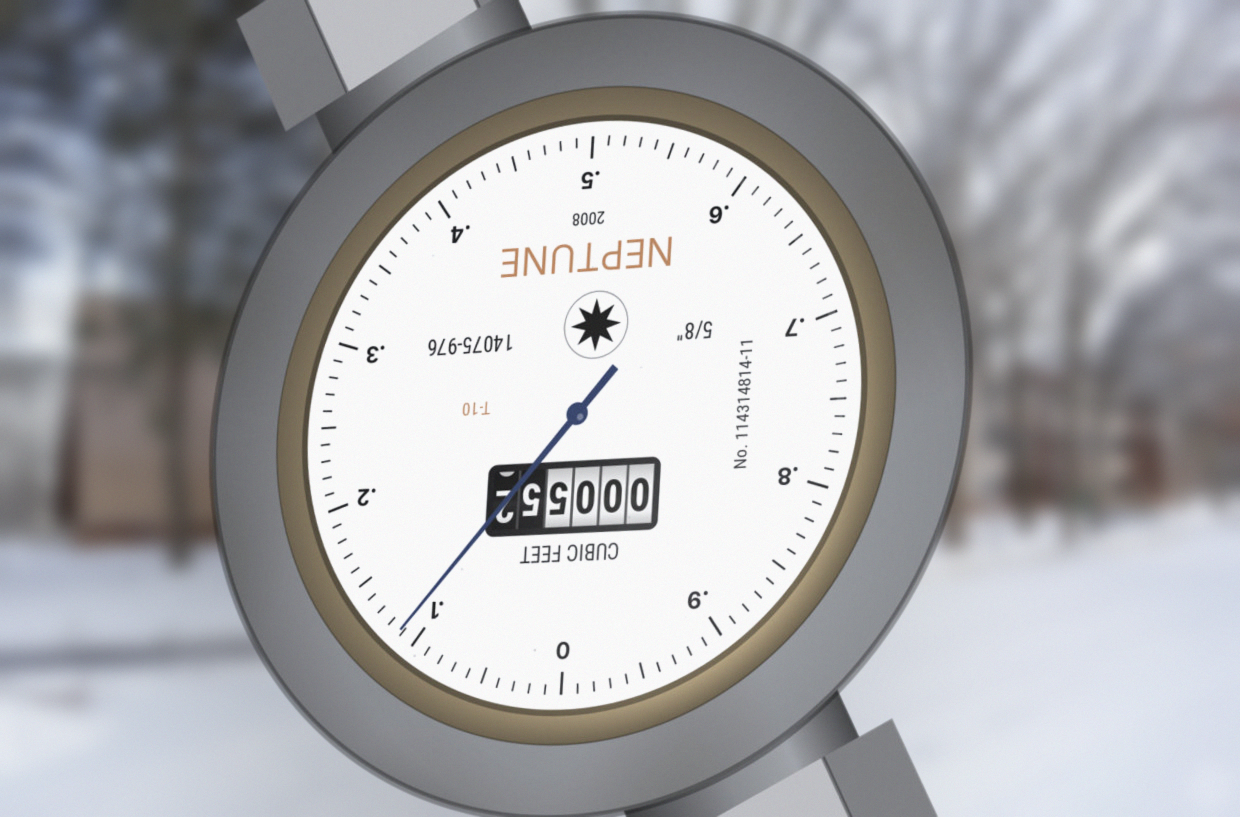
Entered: 552.11 ft³
